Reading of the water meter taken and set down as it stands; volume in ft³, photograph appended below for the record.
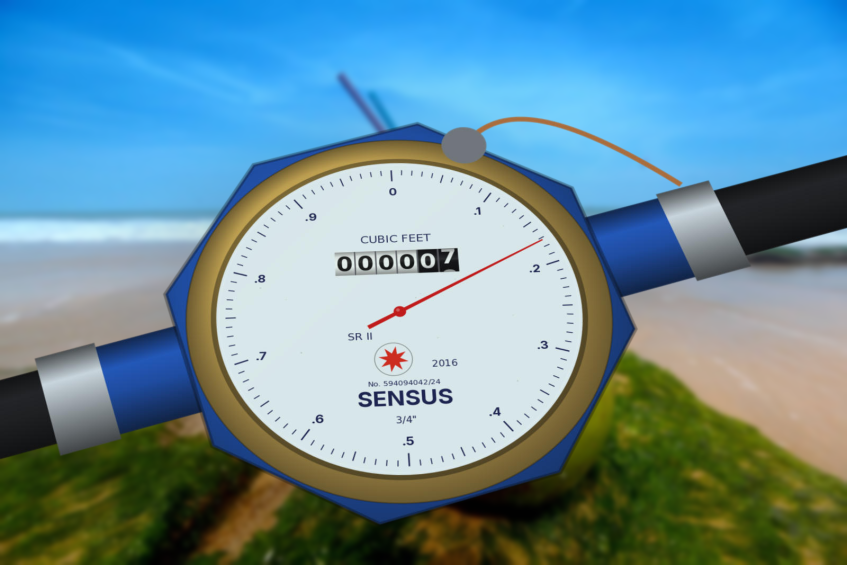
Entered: 7.17 ft³
